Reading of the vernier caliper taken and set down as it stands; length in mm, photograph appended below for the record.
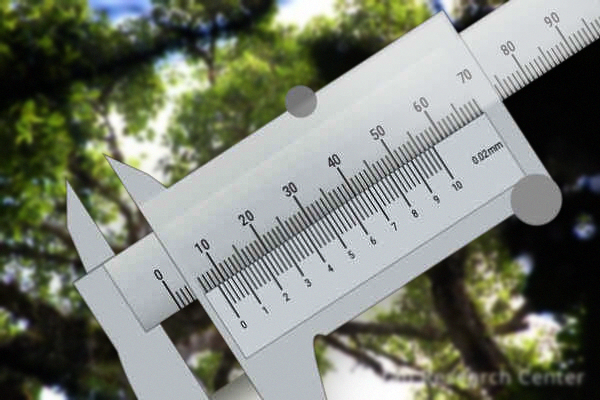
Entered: 8.5 mm
